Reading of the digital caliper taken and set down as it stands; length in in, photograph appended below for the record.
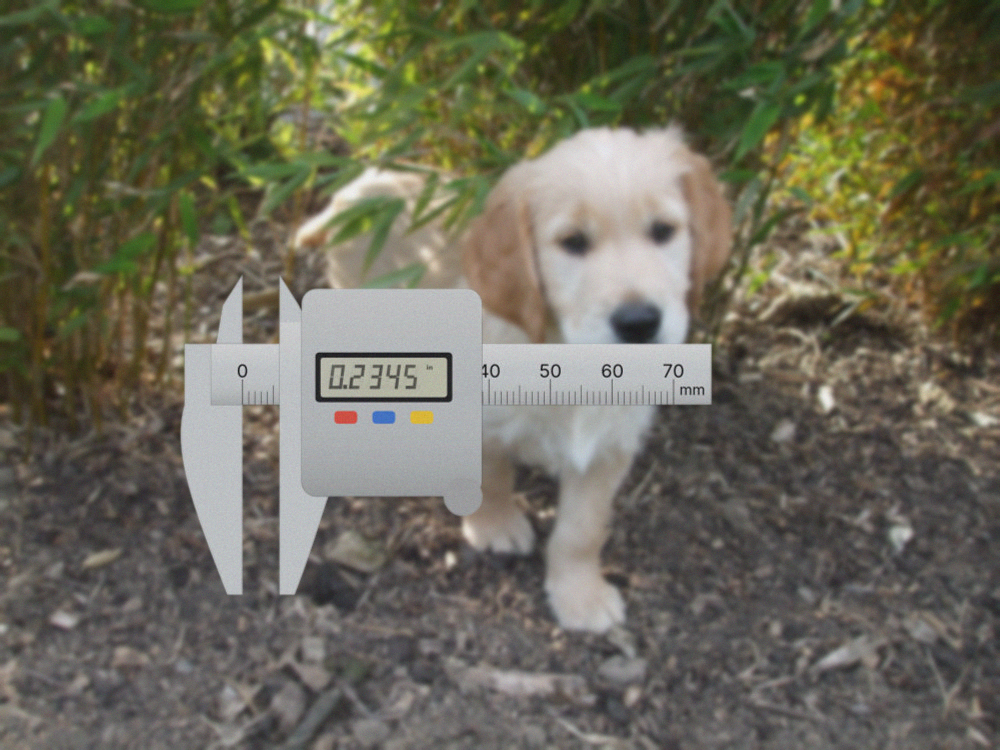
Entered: 0.2345 in
